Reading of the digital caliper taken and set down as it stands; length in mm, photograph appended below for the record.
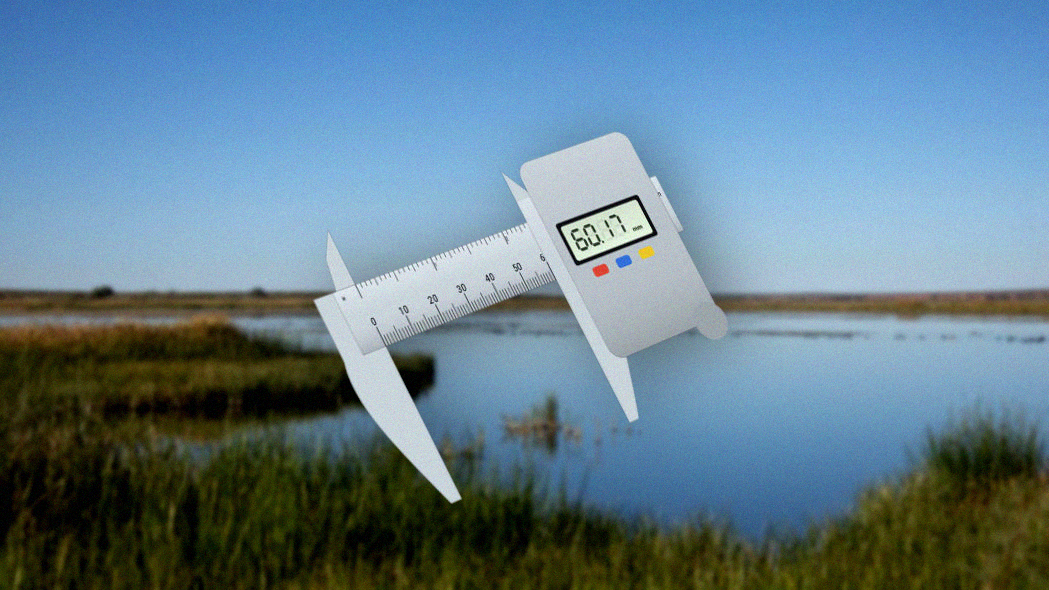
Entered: 60.17 mm
